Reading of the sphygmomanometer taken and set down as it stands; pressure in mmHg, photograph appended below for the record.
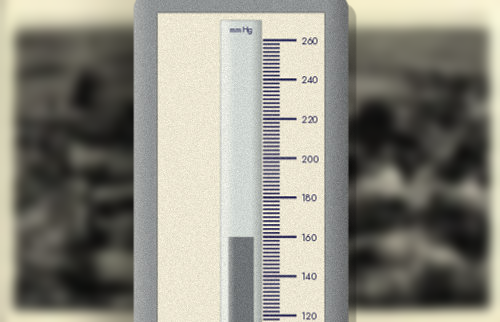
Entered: 160 mmHg
